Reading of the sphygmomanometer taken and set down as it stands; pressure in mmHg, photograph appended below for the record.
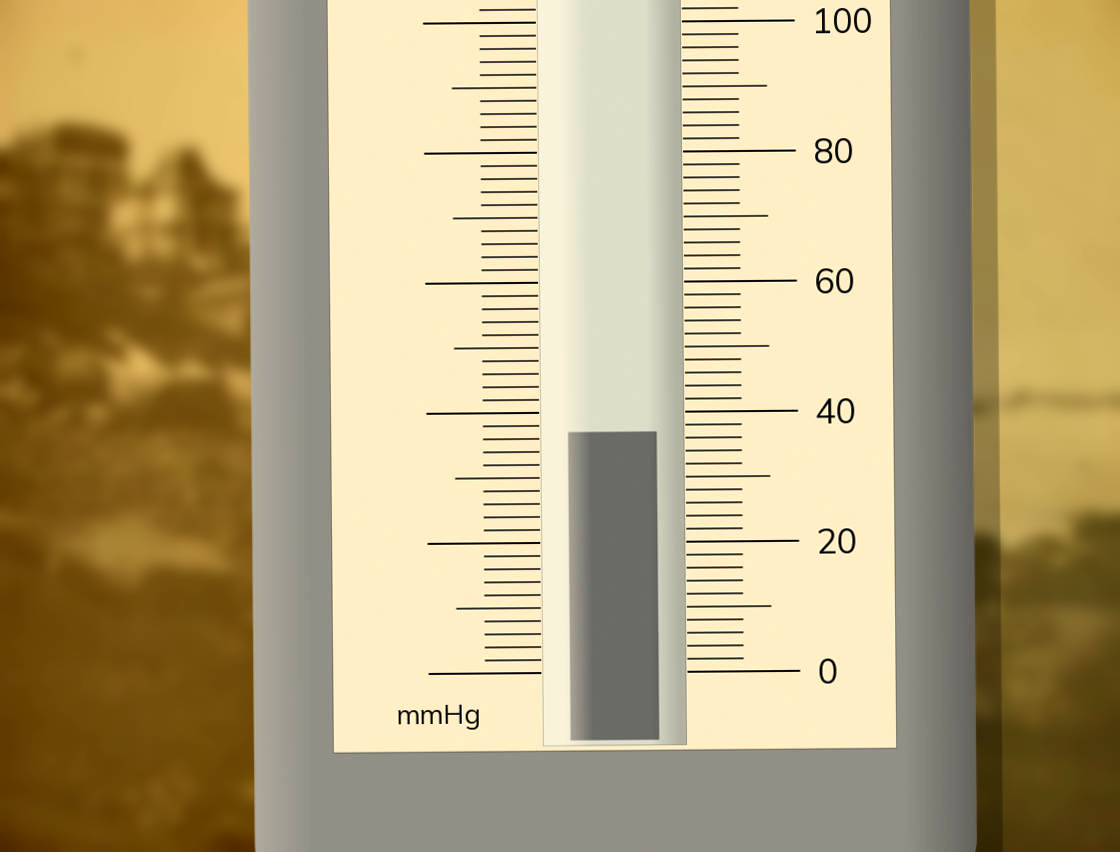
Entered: 37 mmHg
